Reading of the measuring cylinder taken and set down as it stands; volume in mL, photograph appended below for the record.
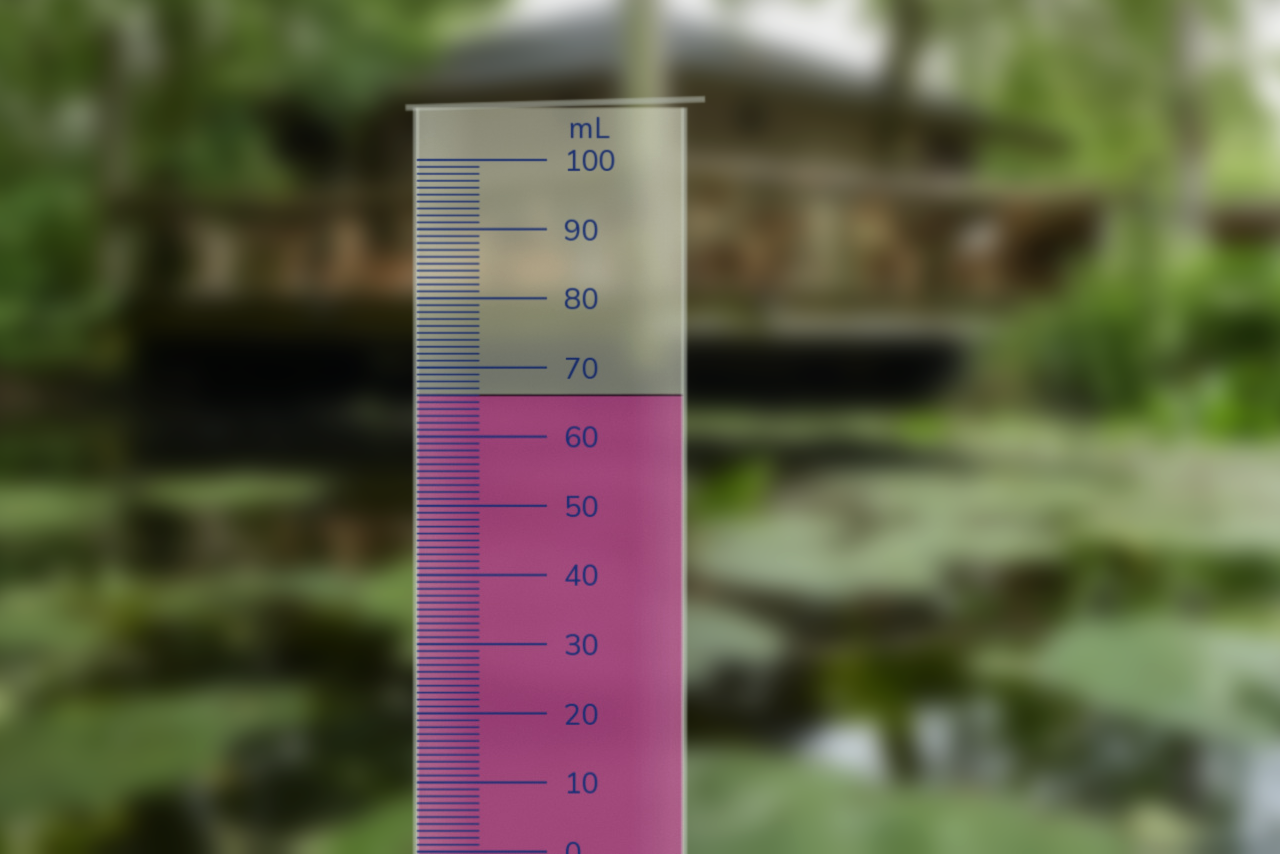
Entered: 66 mL
